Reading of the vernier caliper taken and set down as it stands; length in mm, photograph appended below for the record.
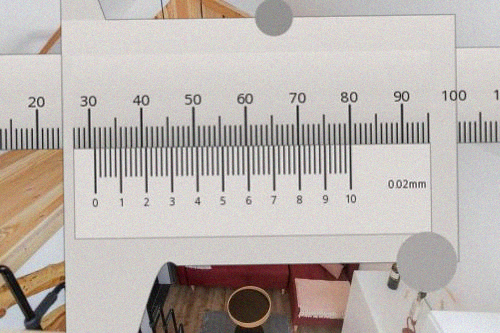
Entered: 31.0 mm
